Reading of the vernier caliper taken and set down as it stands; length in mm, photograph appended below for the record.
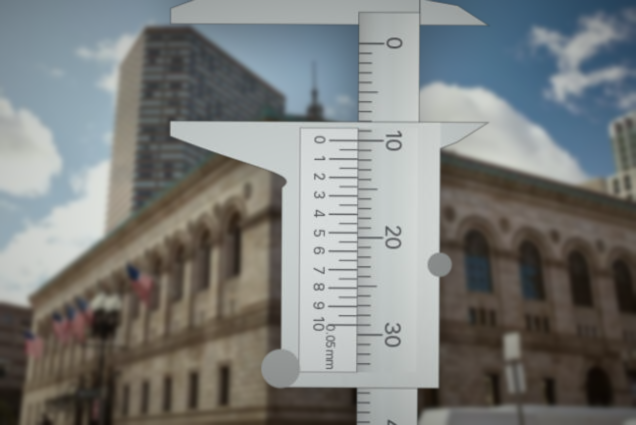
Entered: 10.0 mm
